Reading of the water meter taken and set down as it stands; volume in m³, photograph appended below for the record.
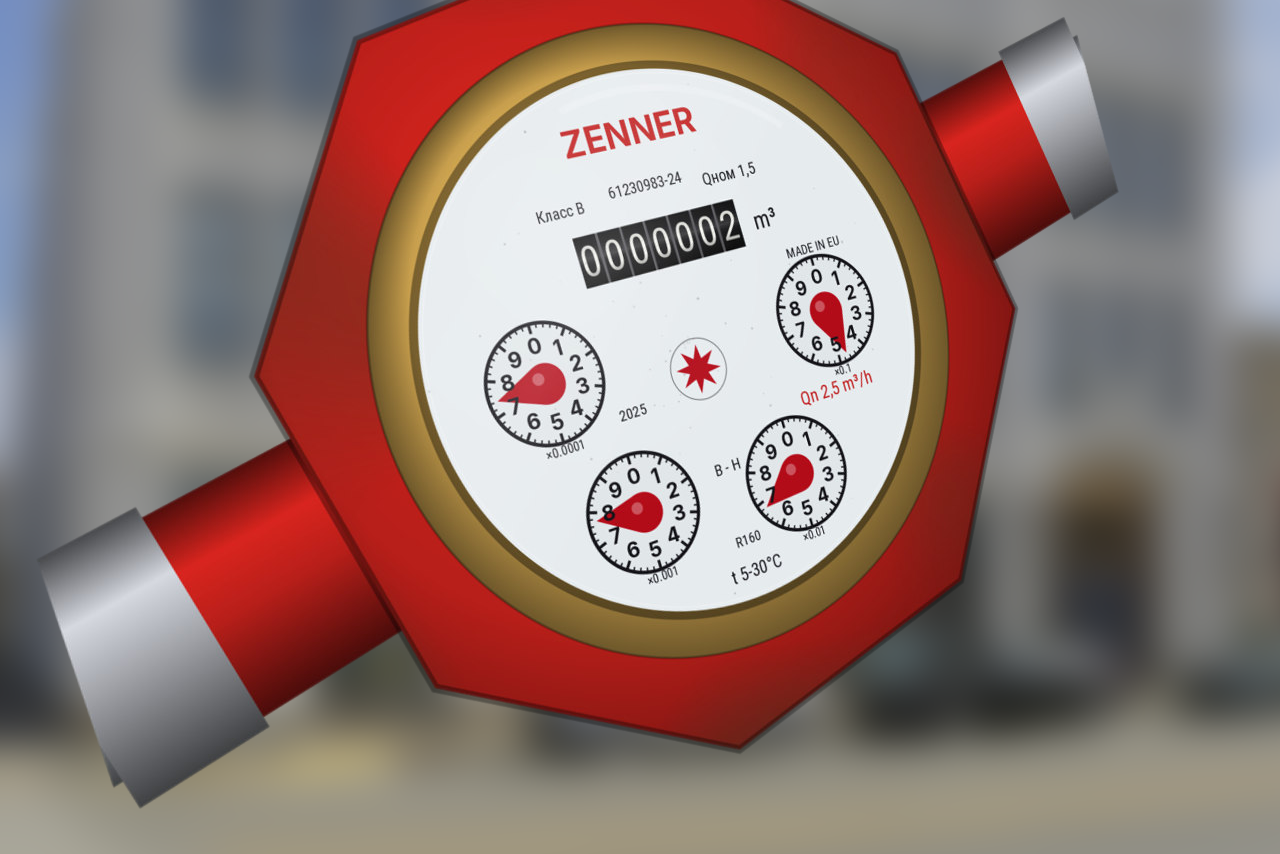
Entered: 2.4677 m³
